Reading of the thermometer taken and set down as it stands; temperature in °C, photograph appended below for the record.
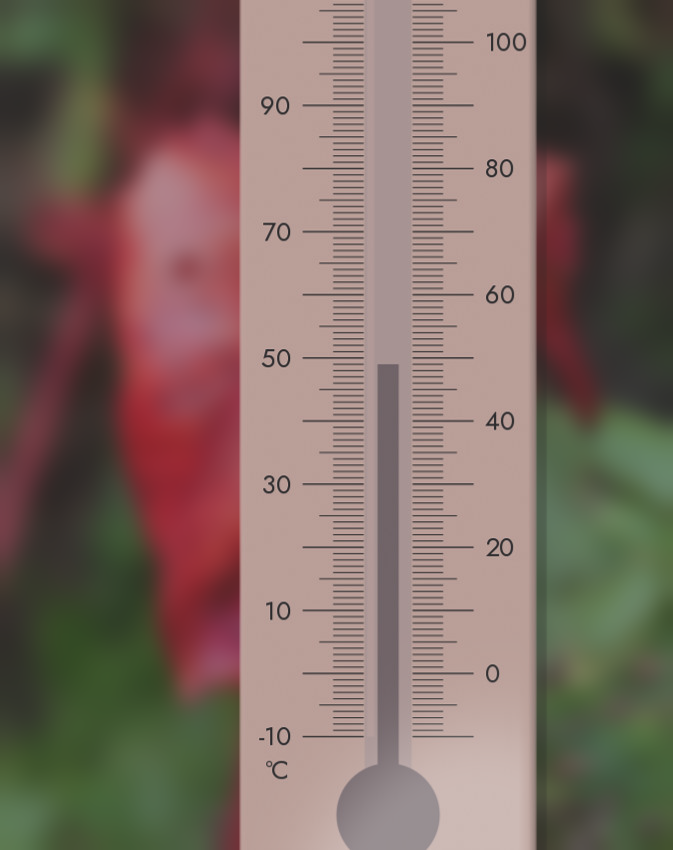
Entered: 49 °C
